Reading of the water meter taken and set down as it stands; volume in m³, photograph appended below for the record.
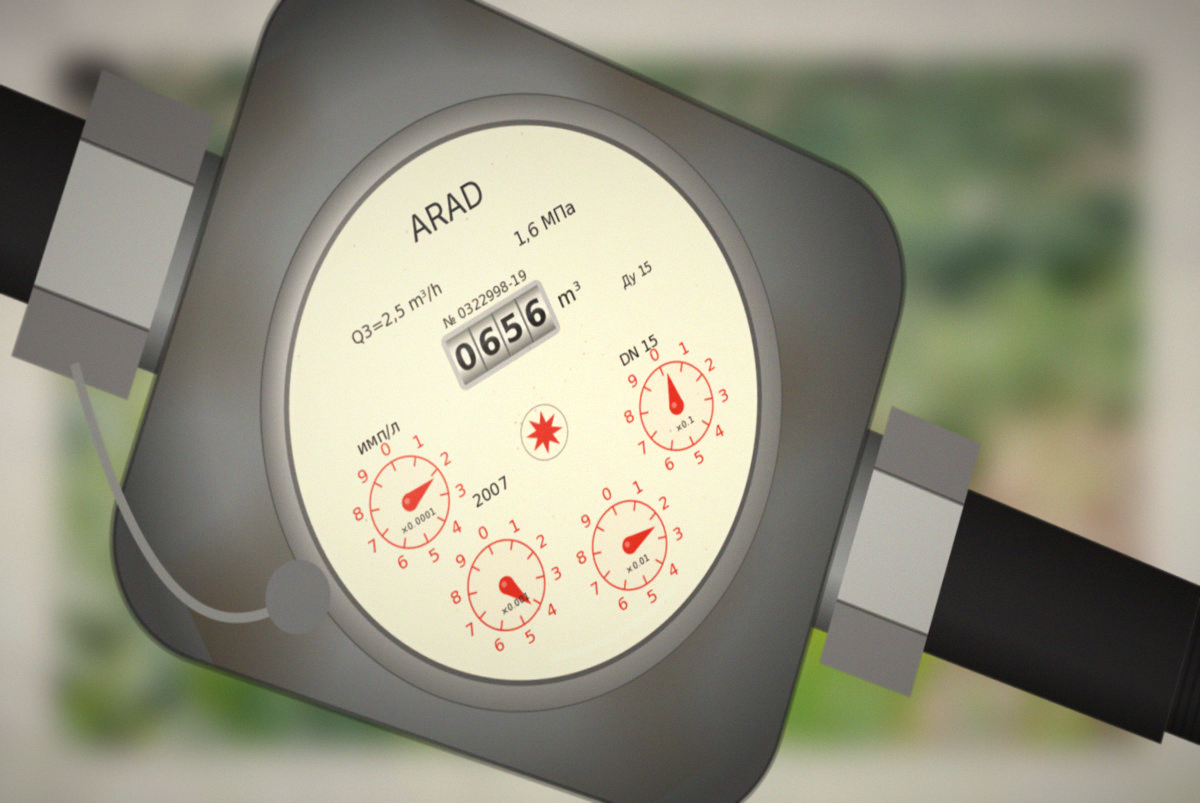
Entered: 656.0242 m³
